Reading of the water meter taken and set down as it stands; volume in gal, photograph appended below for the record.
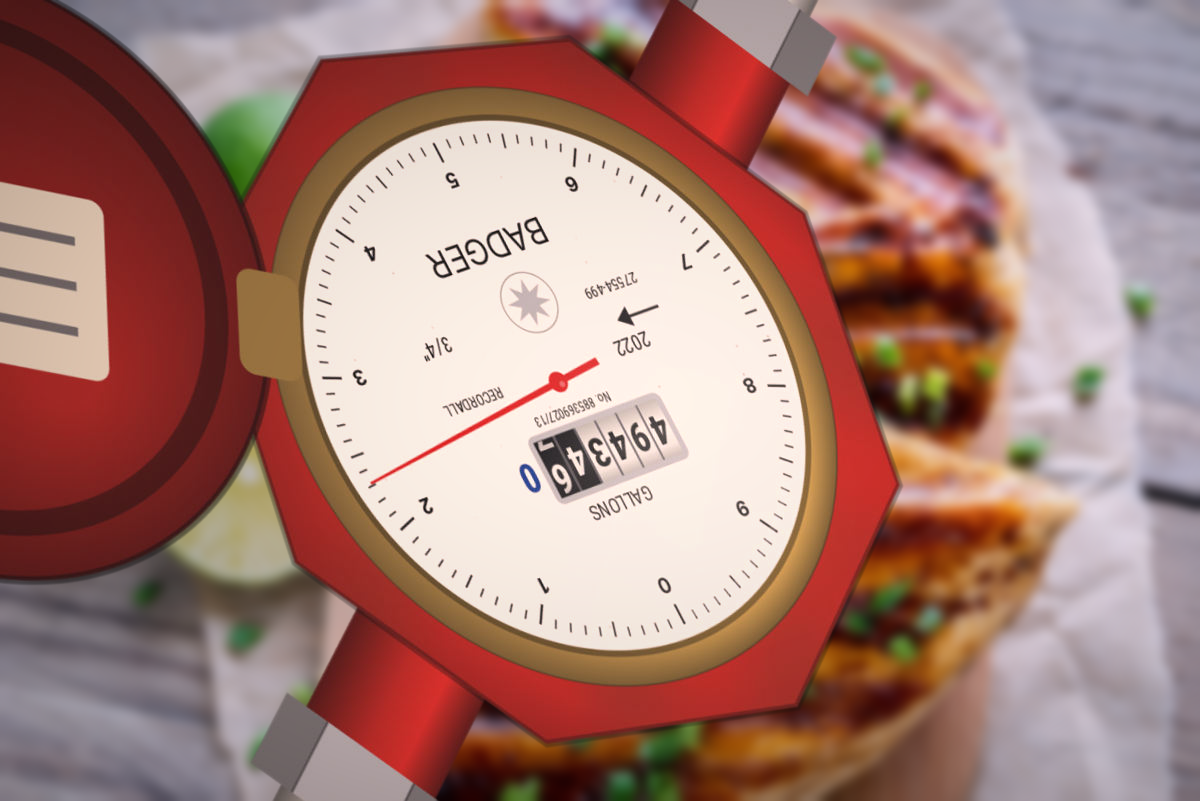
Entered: 4943462.3 gal
